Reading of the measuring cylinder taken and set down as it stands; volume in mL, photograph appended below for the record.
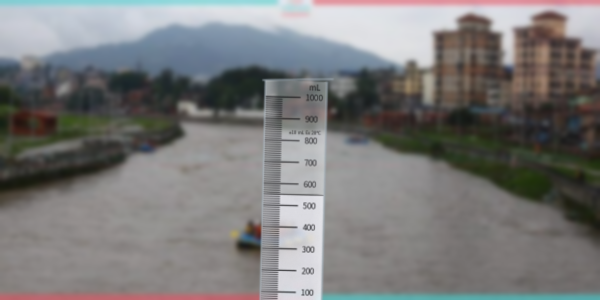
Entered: 550 mL
